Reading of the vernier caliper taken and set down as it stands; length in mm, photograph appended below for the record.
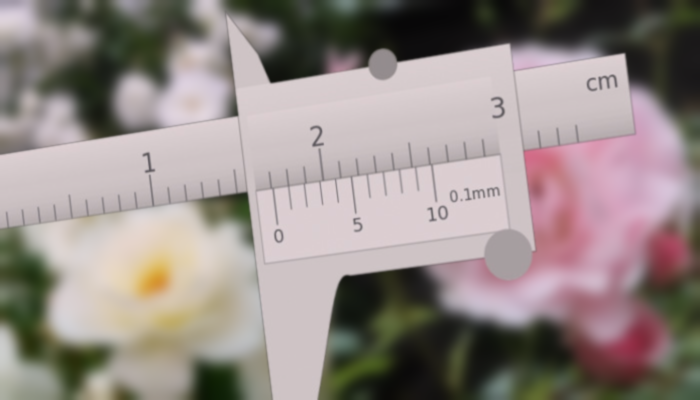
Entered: 17.1 mm
